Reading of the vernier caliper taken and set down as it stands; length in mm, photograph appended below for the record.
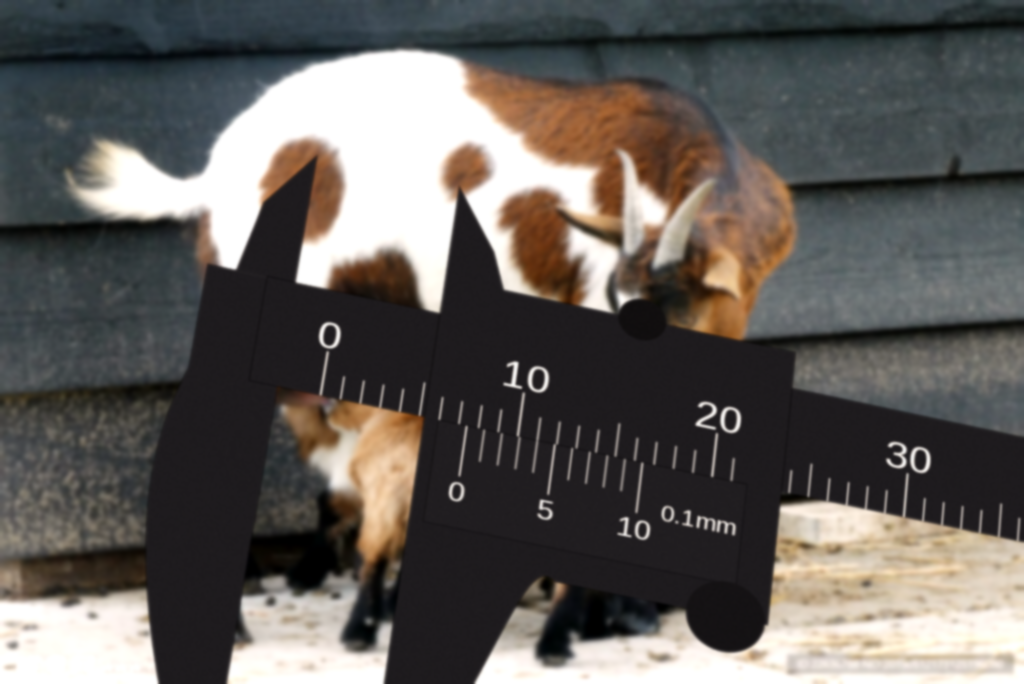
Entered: 7.4 mm
